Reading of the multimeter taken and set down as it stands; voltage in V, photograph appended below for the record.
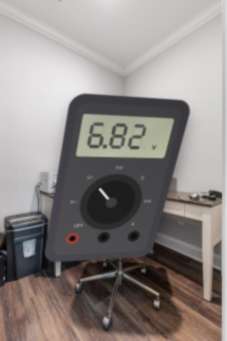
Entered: 6.82 V
